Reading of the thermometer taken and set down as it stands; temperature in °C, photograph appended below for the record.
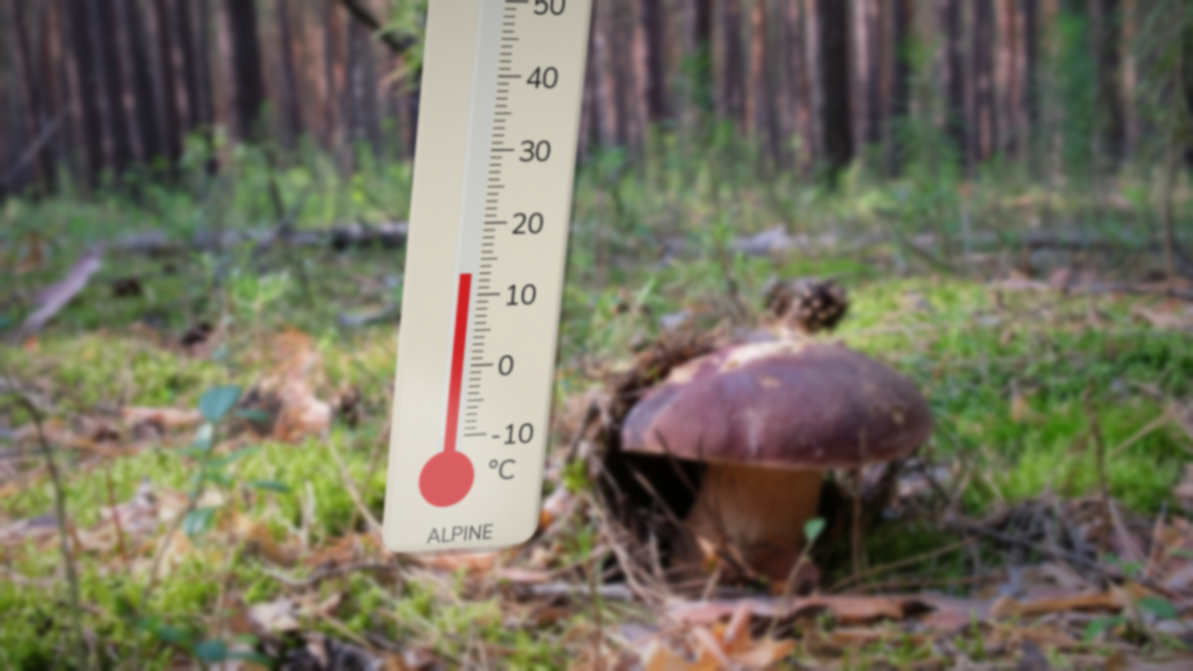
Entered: 13 °C
